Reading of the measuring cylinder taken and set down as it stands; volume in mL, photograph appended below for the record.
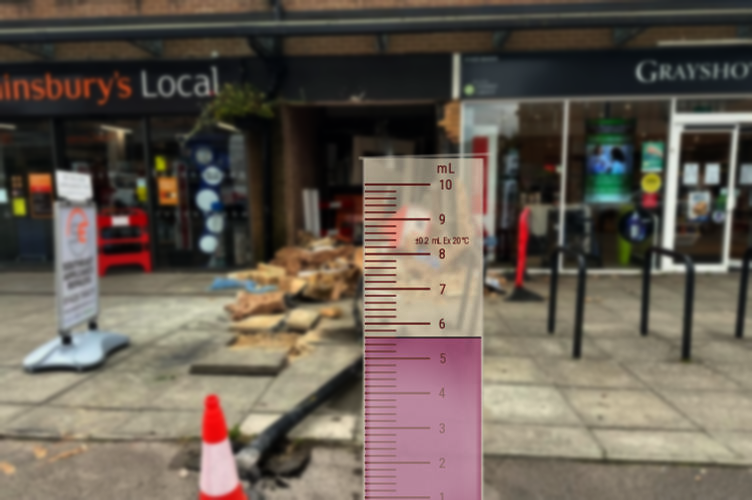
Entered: 5.6 mL
